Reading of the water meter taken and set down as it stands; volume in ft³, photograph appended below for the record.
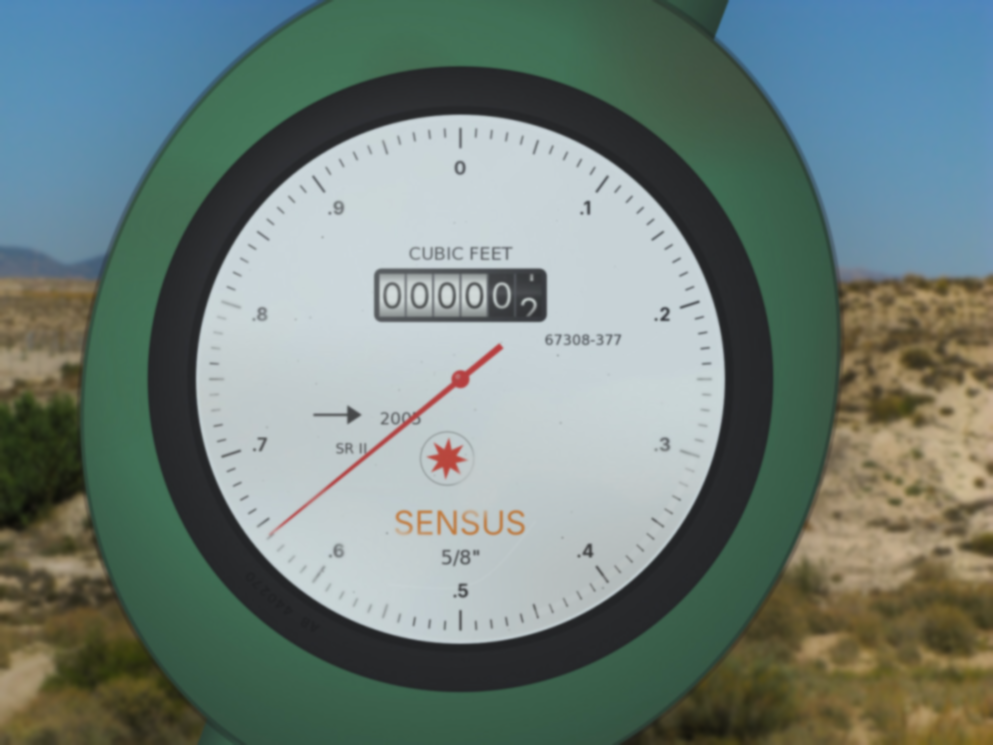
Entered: 1.64 ft³
